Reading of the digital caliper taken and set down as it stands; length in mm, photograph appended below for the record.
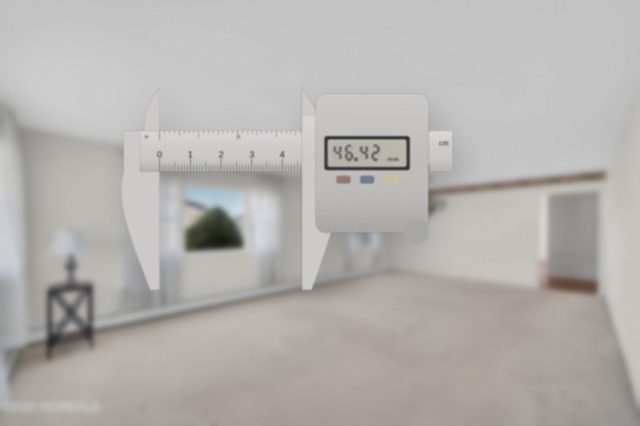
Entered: 46.42 mm
